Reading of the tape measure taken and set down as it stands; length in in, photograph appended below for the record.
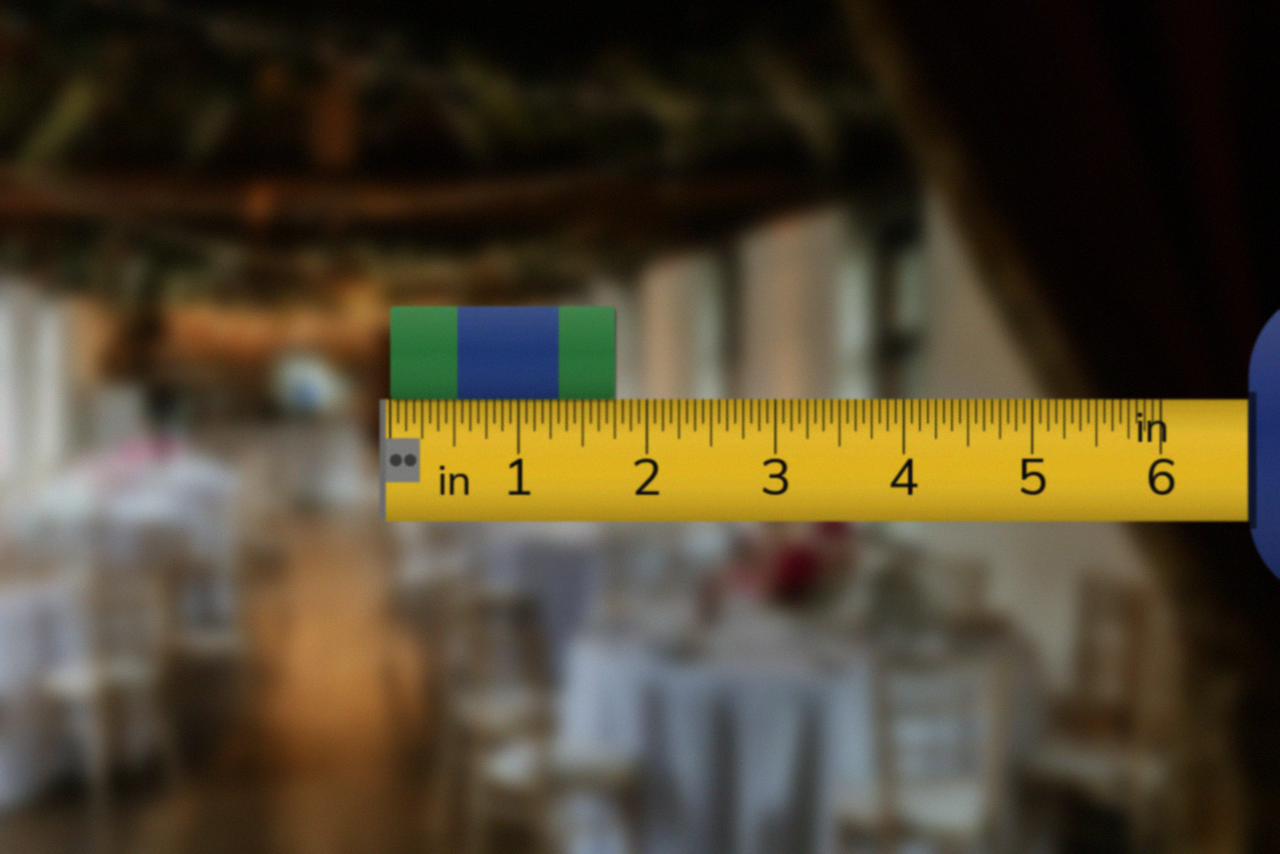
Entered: 1.75 in
